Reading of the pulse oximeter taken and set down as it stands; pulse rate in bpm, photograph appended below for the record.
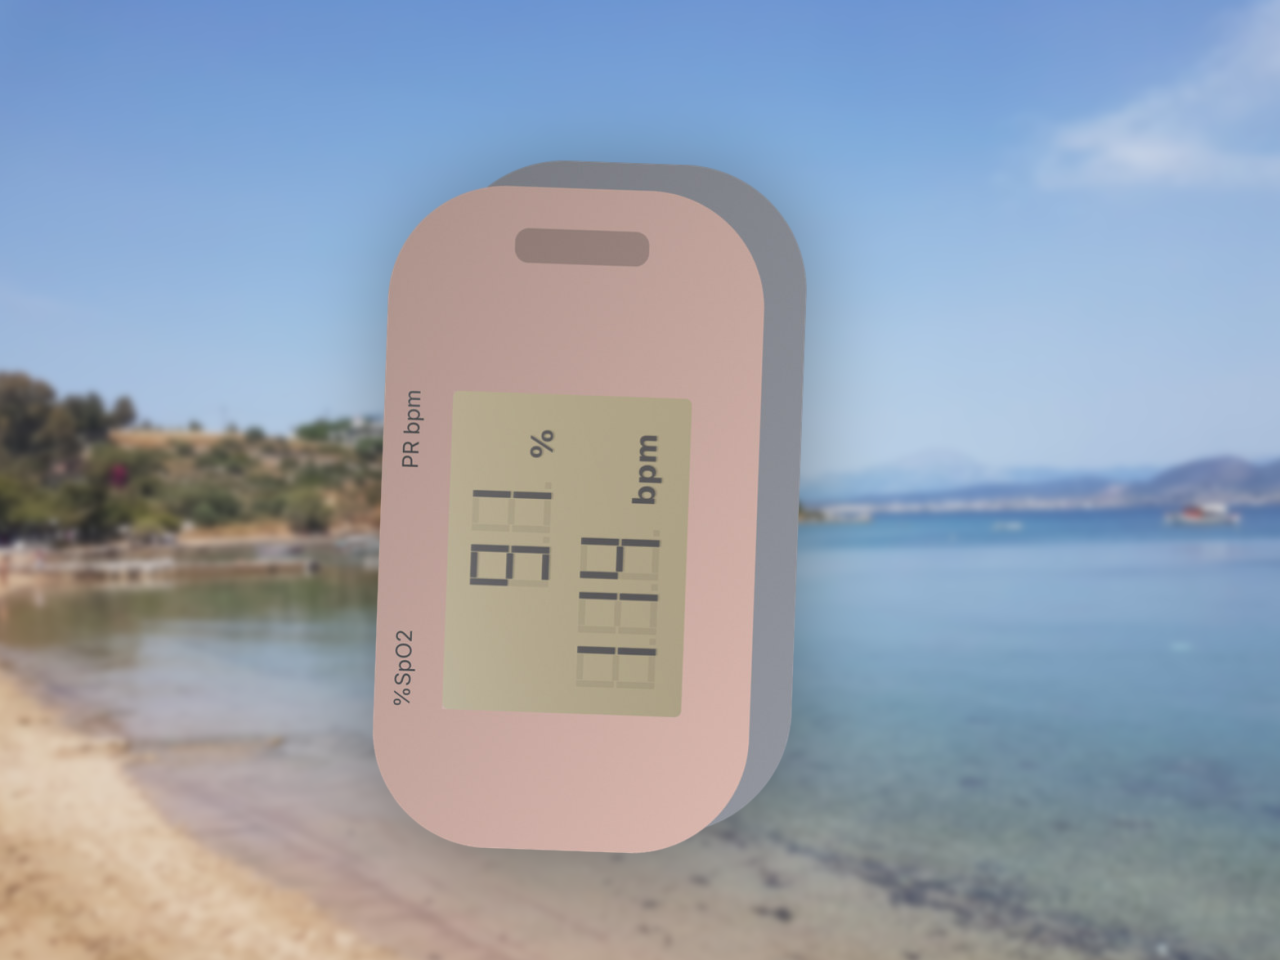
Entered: 114 bpm
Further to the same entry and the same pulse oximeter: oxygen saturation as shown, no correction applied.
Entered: 91 %
